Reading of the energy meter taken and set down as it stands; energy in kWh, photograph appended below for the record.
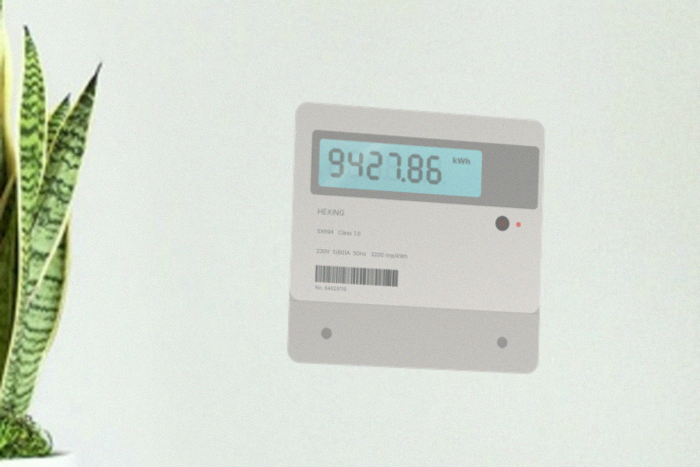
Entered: 9427.86 kWh
